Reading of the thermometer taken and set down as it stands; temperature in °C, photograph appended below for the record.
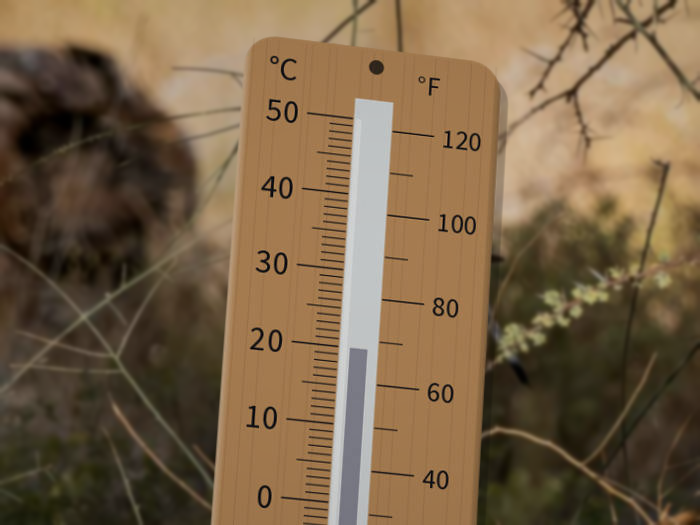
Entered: 20 °C
